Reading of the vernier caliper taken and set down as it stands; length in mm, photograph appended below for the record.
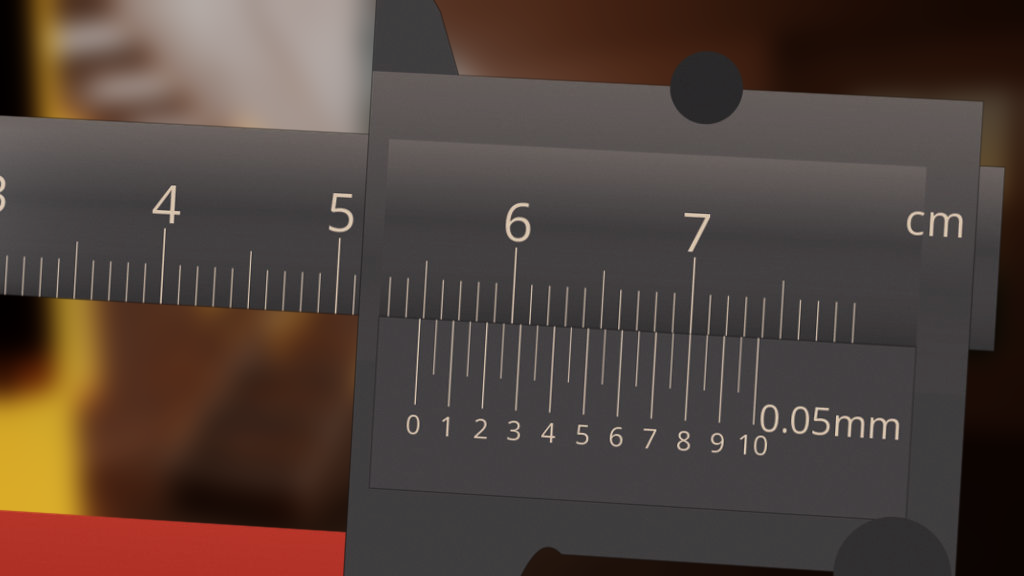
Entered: 54.8 mm
